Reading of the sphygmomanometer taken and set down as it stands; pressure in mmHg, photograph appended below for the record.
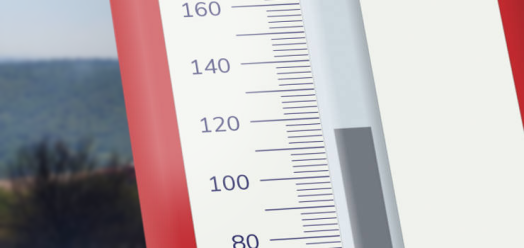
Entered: 116 mmHg
